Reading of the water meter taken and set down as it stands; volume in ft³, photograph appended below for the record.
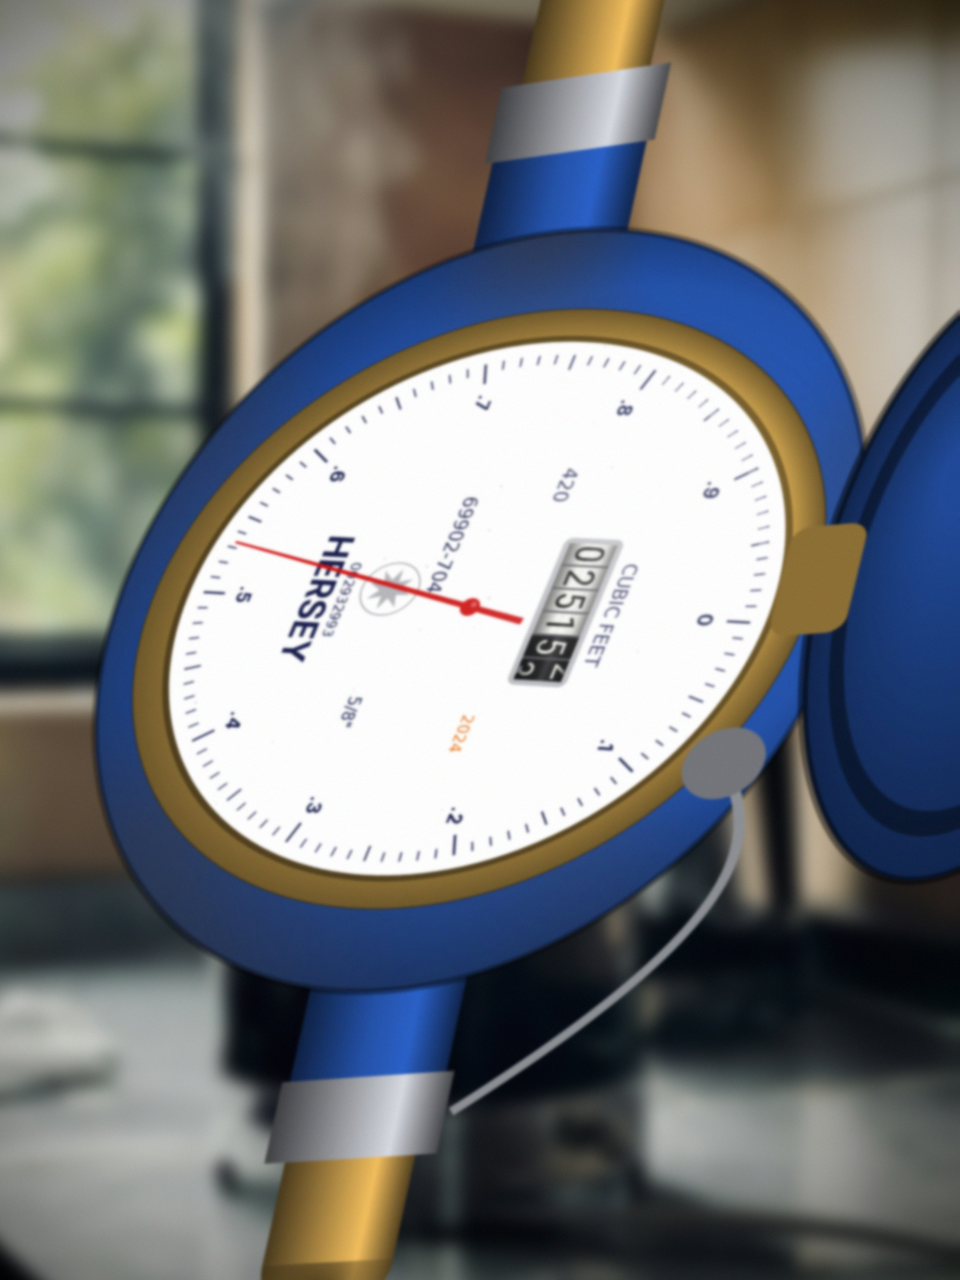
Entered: 25152.53 ft³
